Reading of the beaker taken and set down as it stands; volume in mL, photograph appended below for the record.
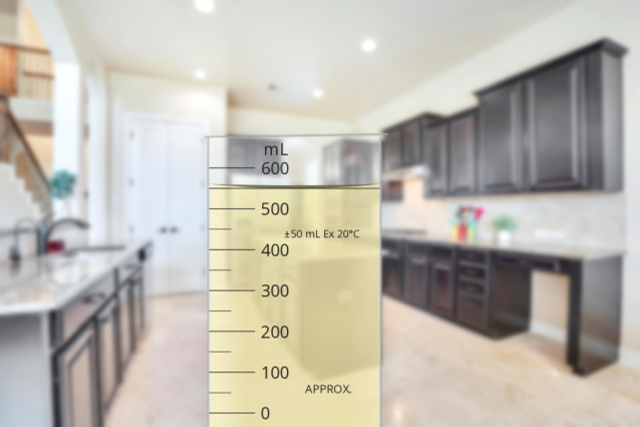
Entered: 550 mL
